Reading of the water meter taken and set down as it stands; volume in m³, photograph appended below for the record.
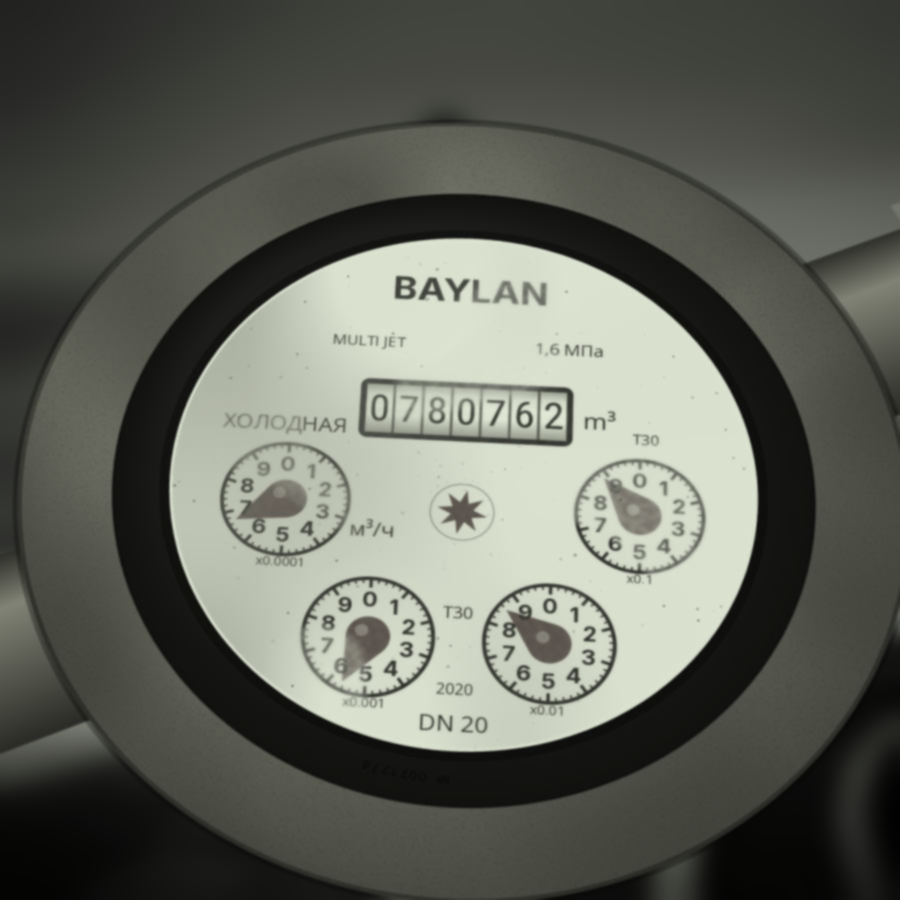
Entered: 780762.8856 m³
